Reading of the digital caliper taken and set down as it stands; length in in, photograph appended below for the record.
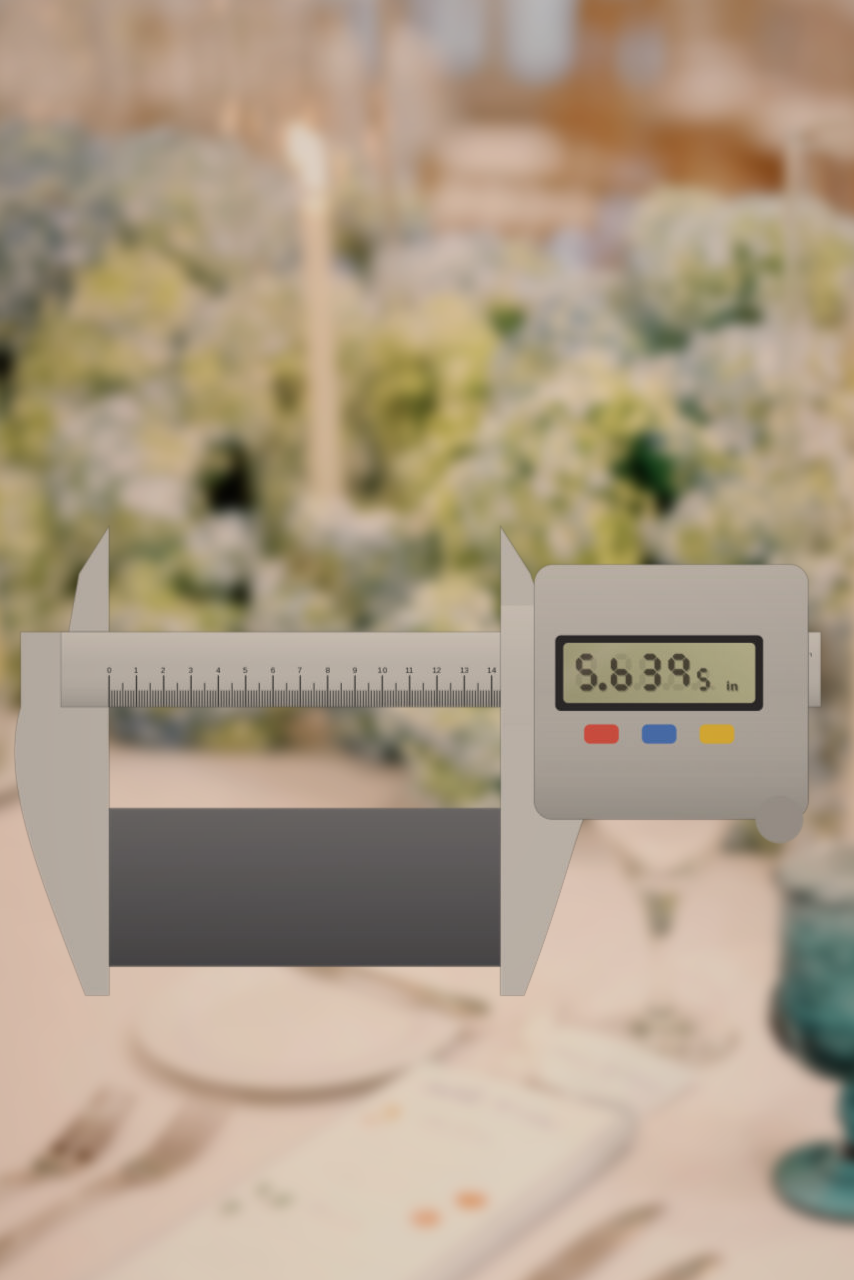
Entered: 5.6395 in
